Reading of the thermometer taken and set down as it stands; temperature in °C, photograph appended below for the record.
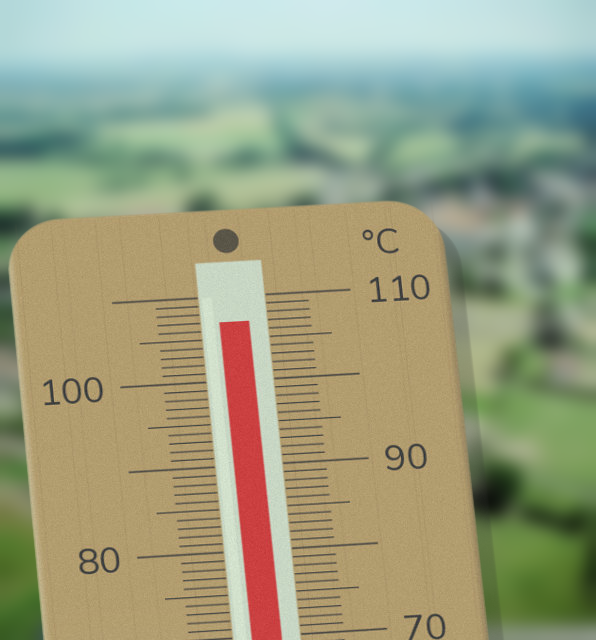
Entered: 107 °C
